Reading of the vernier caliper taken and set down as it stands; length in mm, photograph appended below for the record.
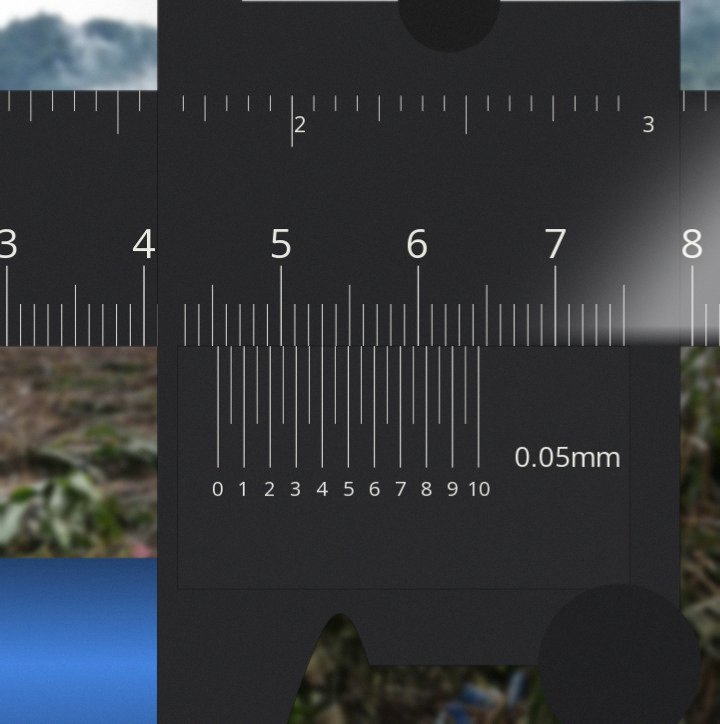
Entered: 45.4 mm
